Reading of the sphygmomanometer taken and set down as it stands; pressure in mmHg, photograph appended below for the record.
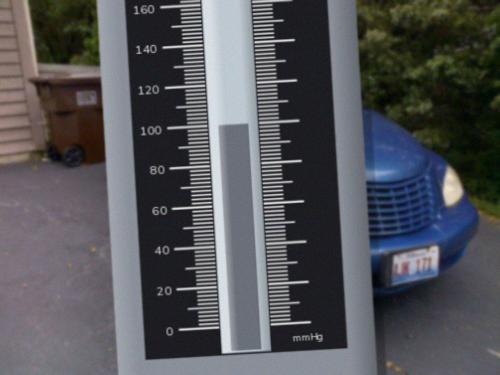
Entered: 100 mmHg
